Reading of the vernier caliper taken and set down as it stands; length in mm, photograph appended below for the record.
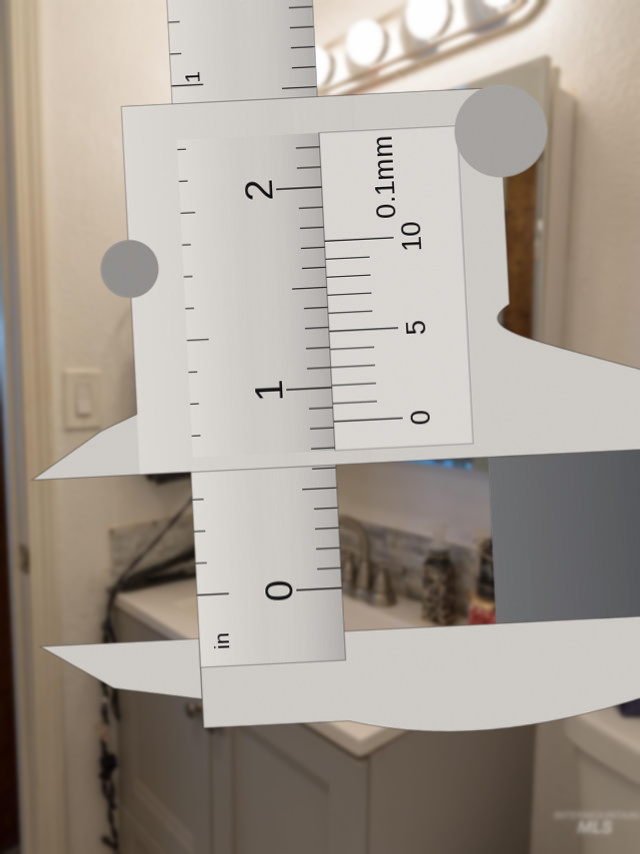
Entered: 8.3 mm
